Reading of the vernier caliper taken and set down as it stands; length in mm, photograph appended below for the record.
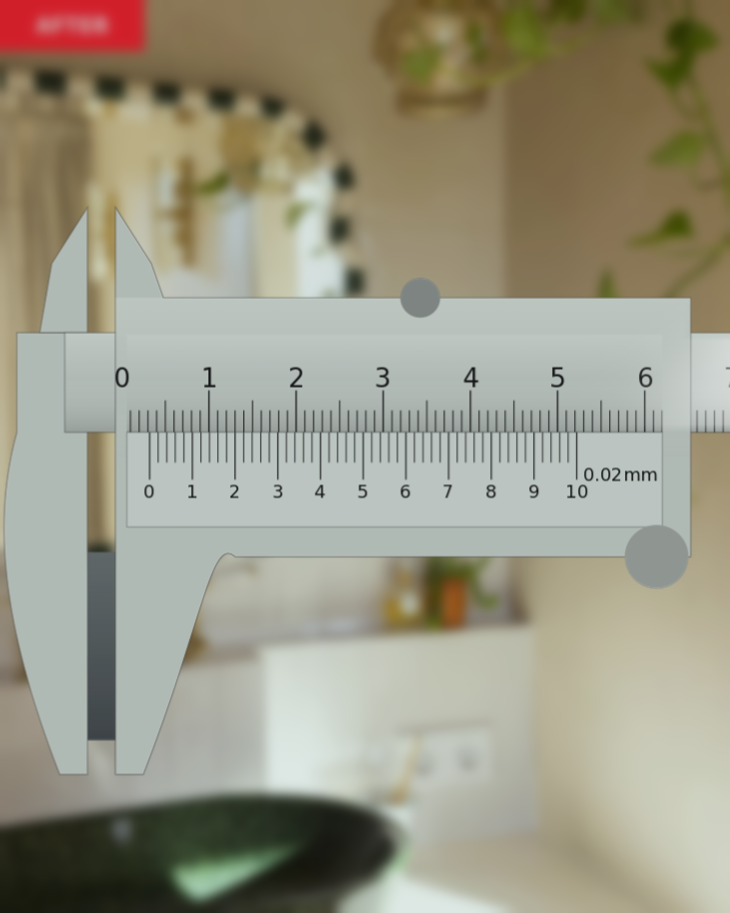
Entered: 3.2 mm
